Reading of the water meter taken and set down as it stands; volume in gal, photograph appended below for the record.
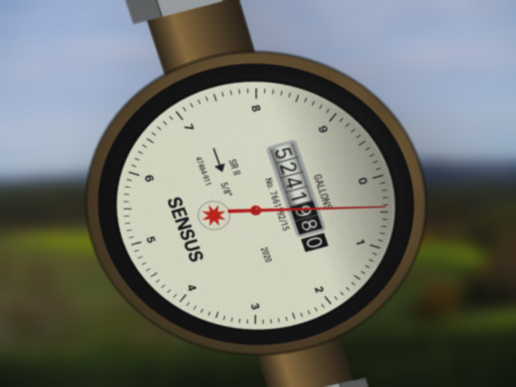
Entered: 5241980.4 gal
